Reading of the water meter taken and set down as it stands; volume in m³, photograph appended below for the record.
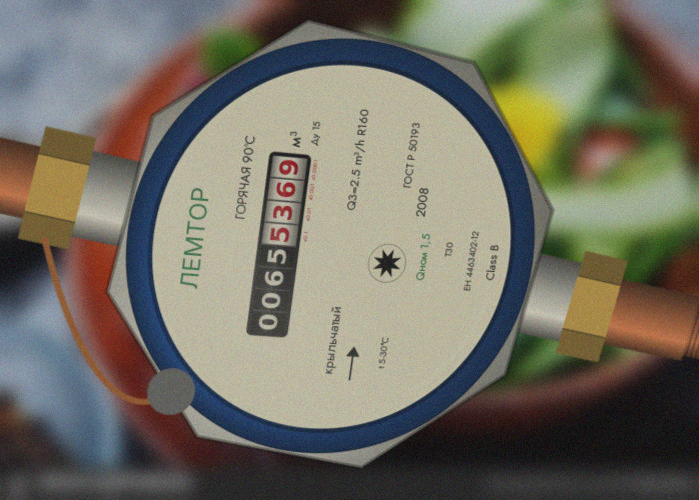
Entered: 65.5369 m³
